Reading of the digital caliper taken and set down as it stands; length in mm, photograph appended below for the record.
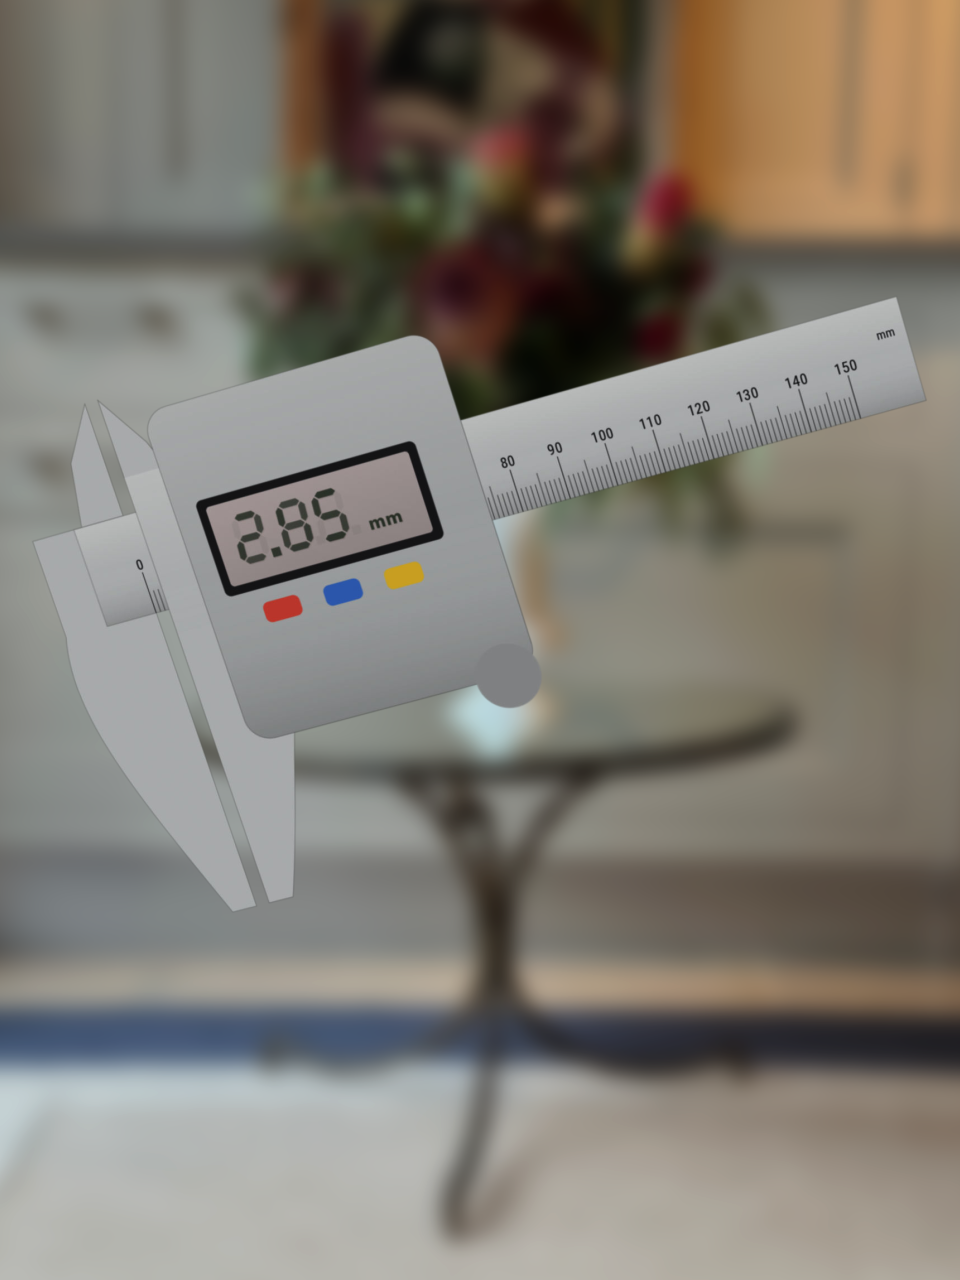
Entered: 2.85 mm
